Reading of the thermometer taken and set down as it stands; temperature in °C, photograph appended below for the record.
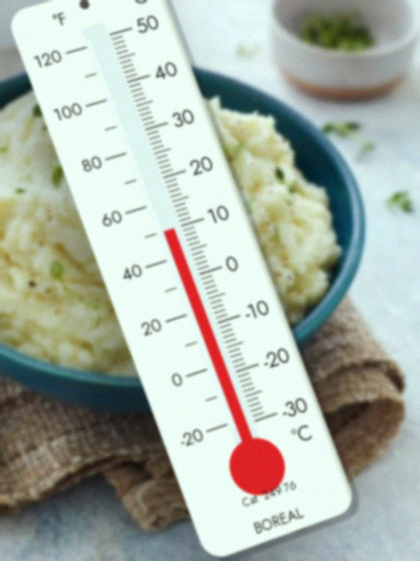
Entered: 10 °C
